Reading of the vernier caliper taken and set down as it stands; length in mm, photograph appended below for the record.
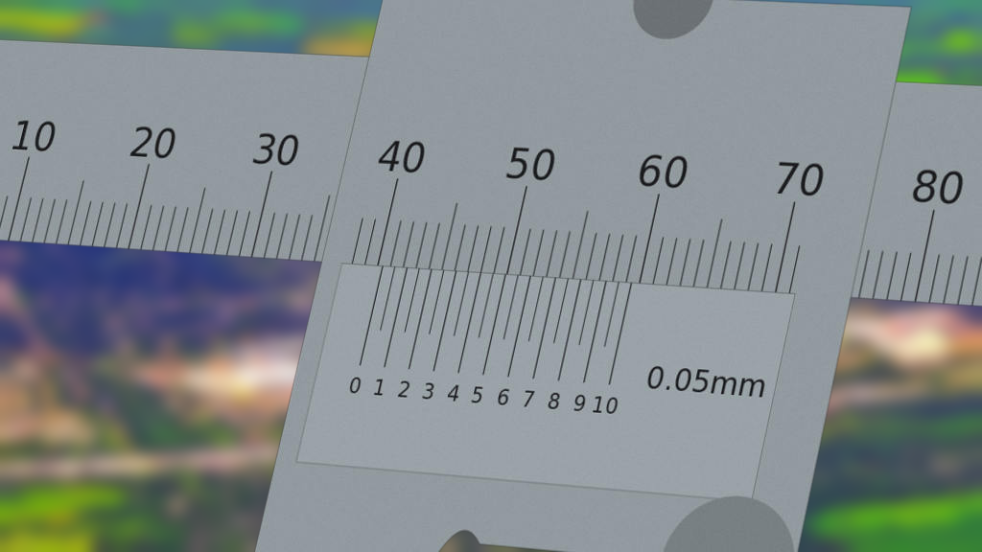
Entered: 40.4 mm
